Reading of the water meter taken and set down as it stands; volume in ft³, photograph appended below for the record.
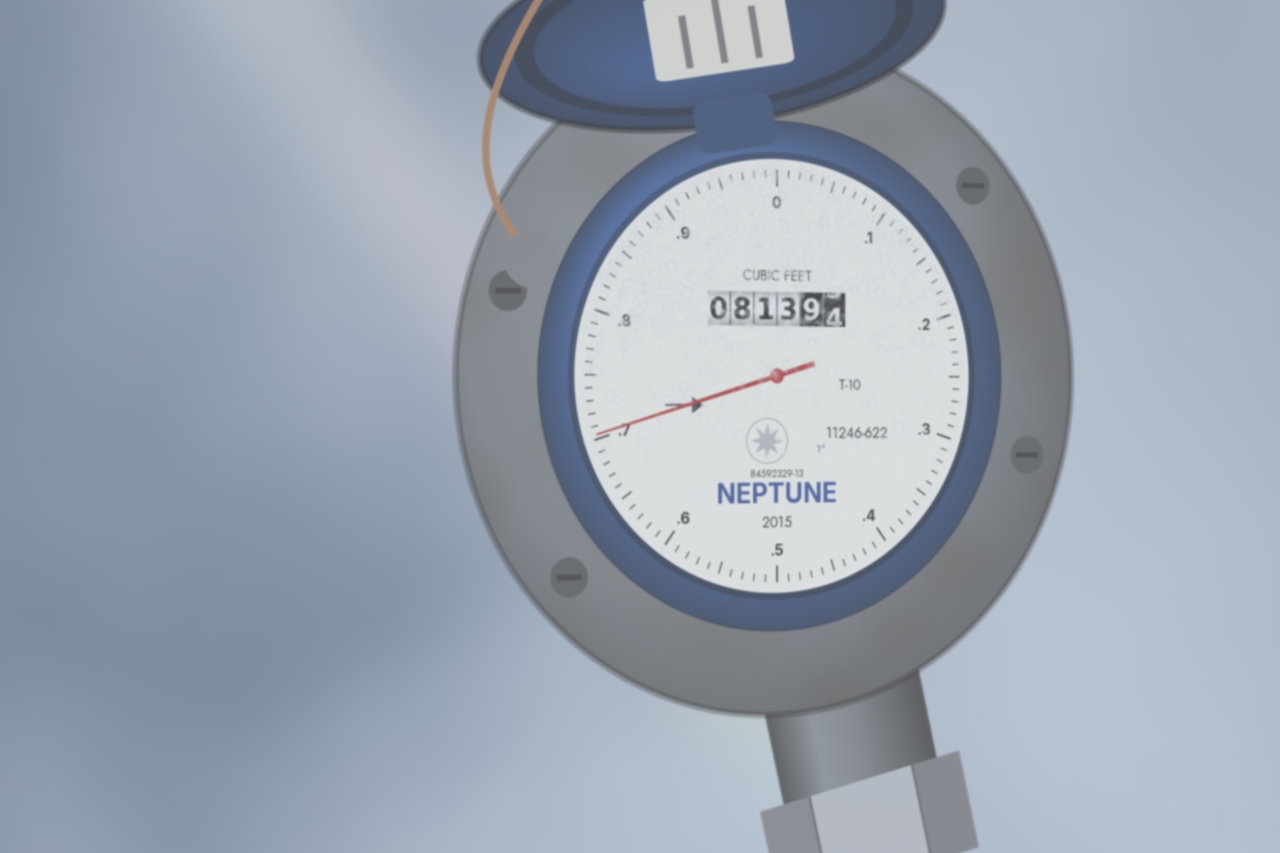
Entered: 81393.70 ft³
